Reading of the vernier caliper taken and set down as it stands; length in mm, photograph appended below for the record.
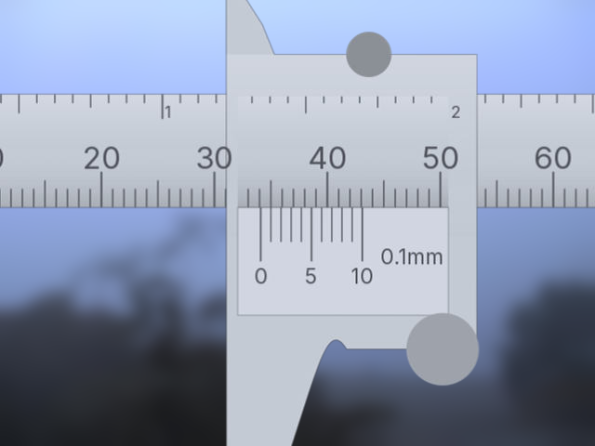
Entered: 34.1 mm
